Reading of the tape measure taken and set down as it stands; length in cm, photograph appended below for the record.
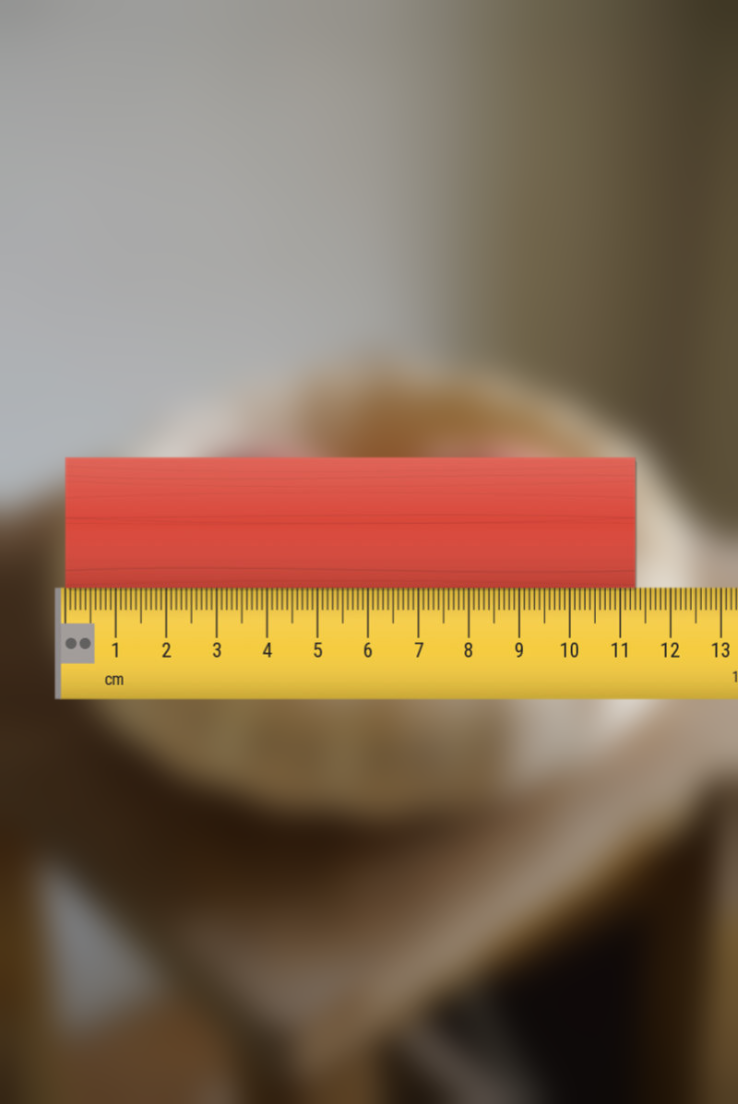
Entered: 11.3 cm
